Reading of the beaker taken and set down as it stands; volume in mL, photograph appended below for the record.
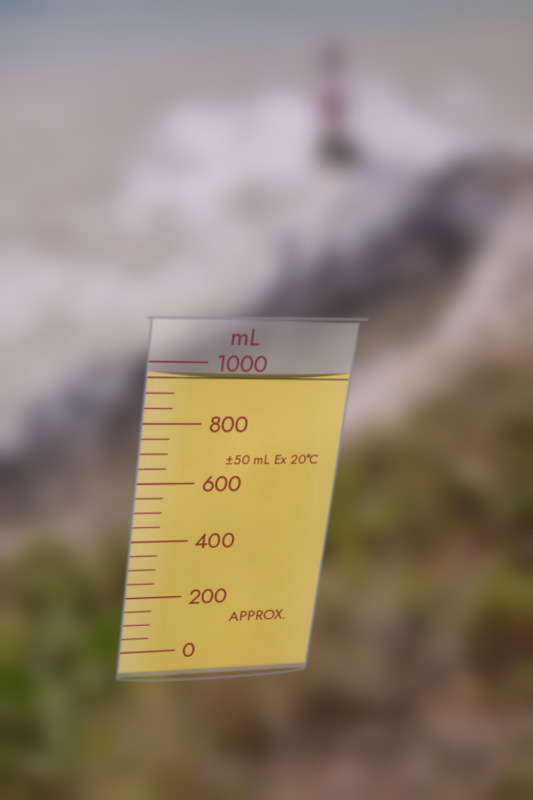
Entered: 950 mL
